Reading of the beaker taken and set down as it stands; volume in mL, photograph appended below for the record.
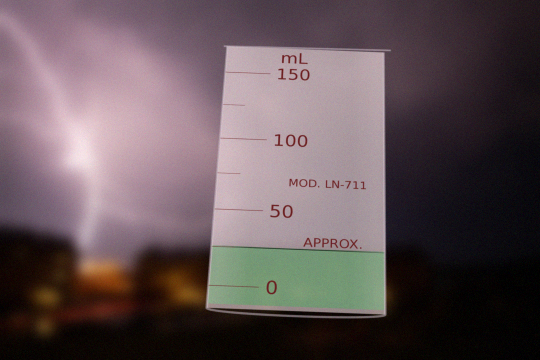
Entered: 25 mL
